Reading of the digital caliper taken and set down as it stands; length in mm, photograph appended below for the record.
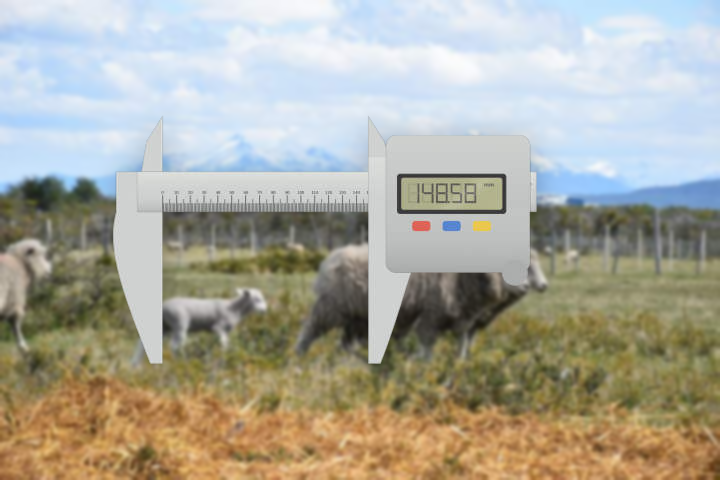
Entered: 148.58 mm
